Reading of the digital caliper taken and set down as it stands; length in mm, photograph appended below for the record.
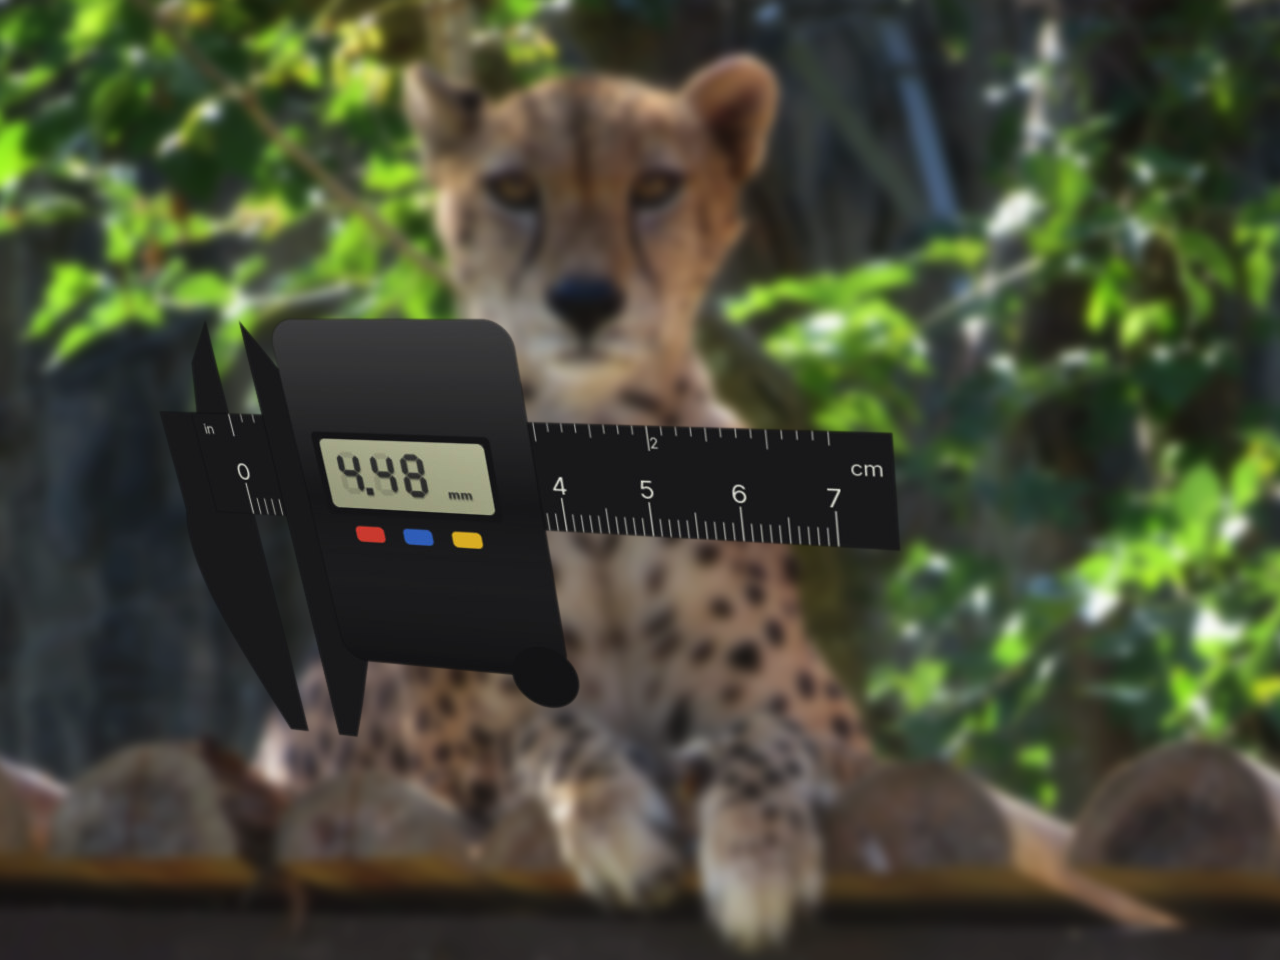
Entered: 4.48 mm
